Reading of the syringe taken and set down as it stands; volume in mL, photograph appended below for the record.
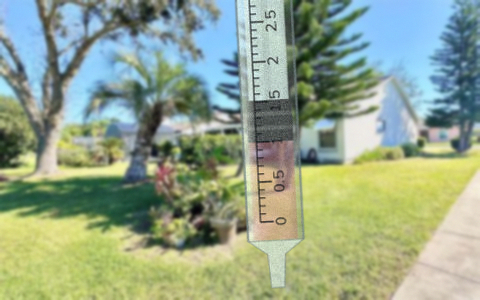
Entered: 1 mL
